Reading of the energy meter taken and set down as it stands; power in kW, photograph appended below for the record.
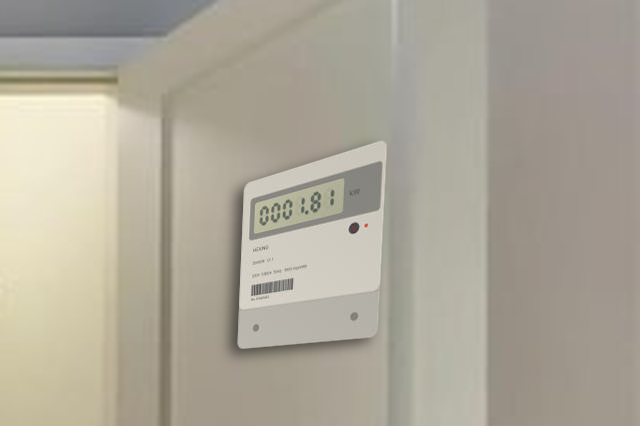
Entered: 1.81 kW
